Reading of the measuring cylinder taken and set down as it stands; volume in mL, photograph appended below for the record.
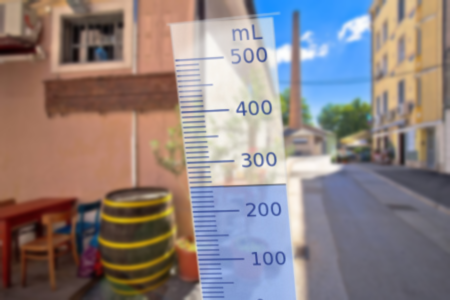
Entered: 250 mL
